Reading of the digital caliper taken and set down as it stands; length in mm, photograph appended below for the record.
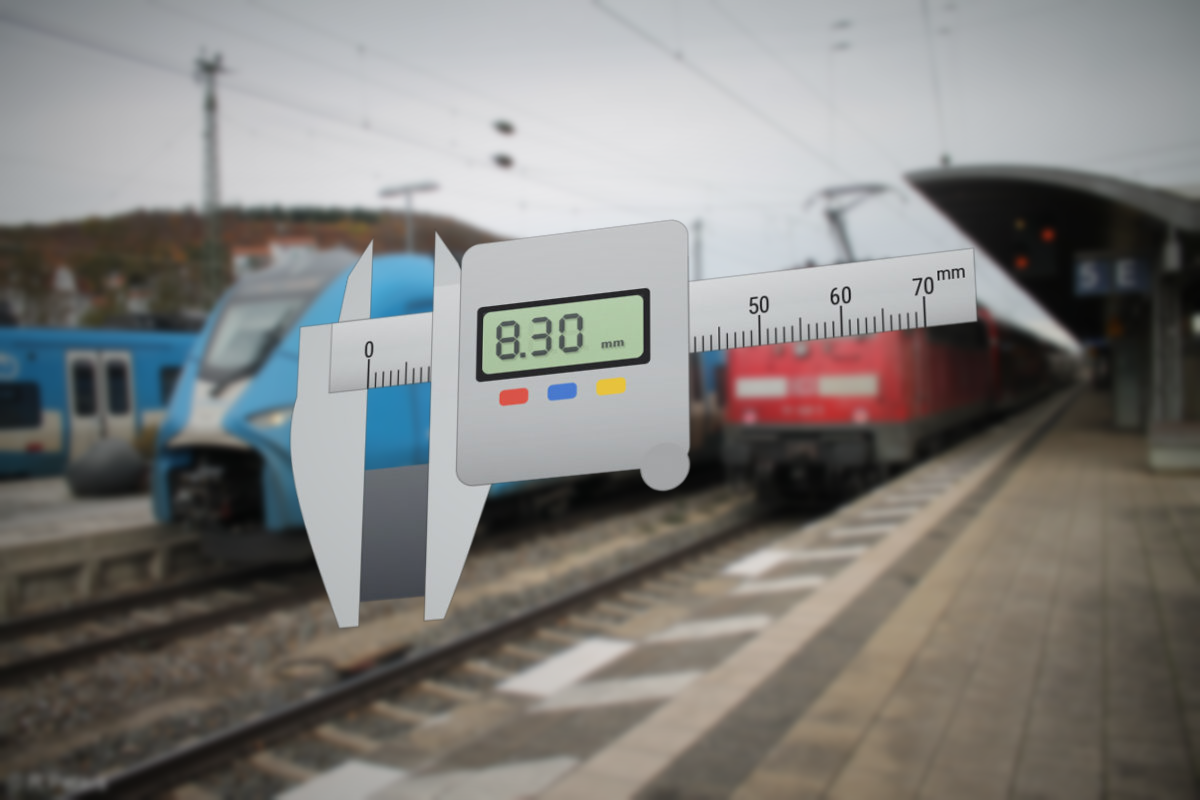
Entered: 8.30 mm
